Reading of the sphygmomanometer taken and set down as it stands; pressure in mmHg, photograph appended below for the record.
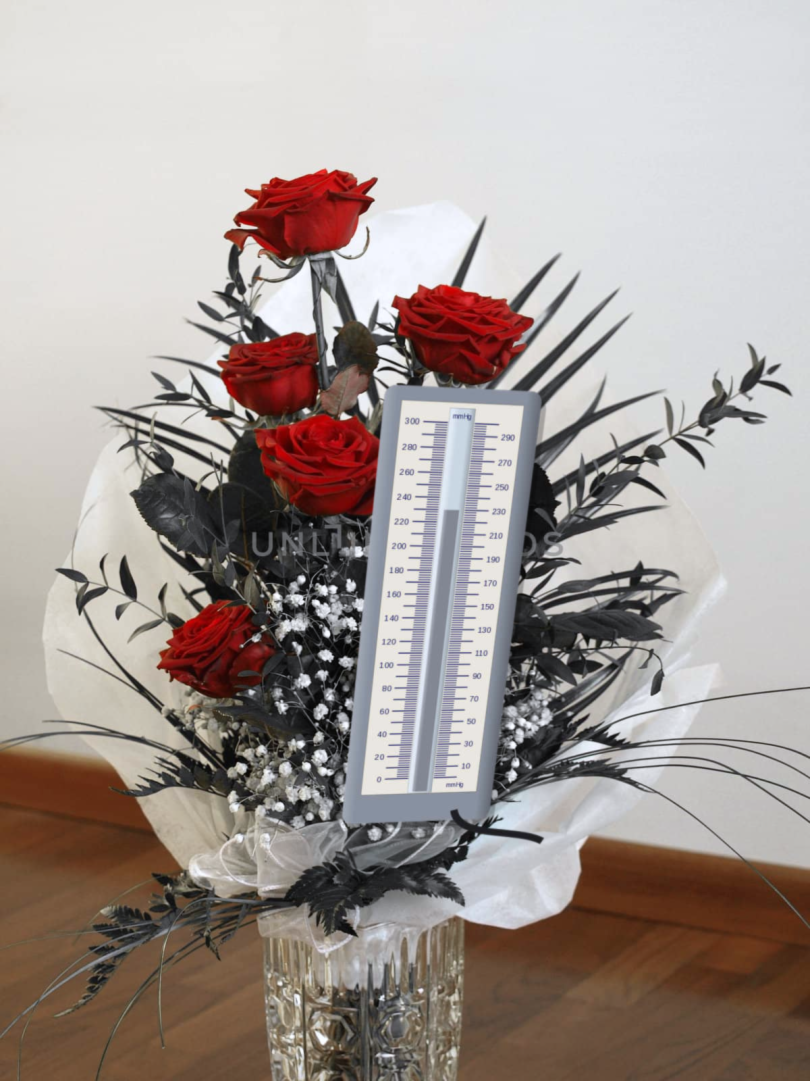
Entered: 230 mmHg
